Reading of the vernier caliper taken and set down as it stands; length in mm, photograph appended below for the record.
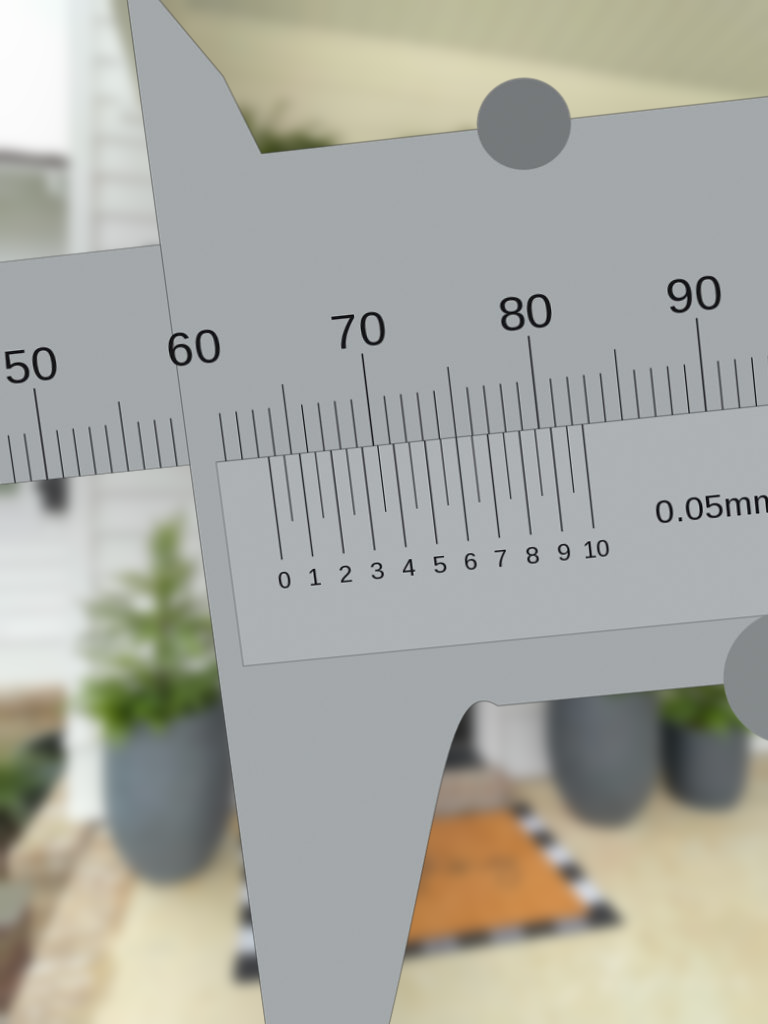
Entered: 63.6 mm
